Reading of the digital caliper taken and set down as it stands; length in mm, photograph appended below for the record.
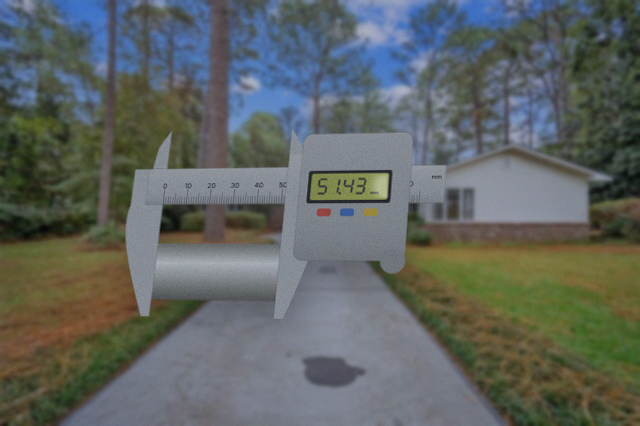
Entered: 51.43 mm
